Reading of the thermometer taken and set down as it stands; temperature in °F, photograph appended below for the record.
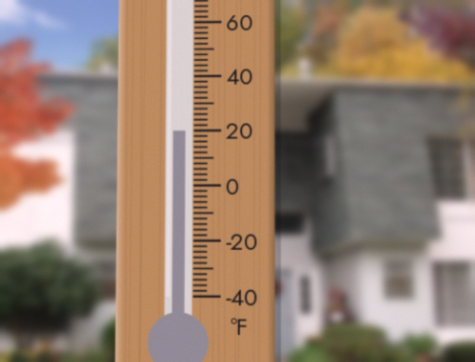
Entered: 20 °F
